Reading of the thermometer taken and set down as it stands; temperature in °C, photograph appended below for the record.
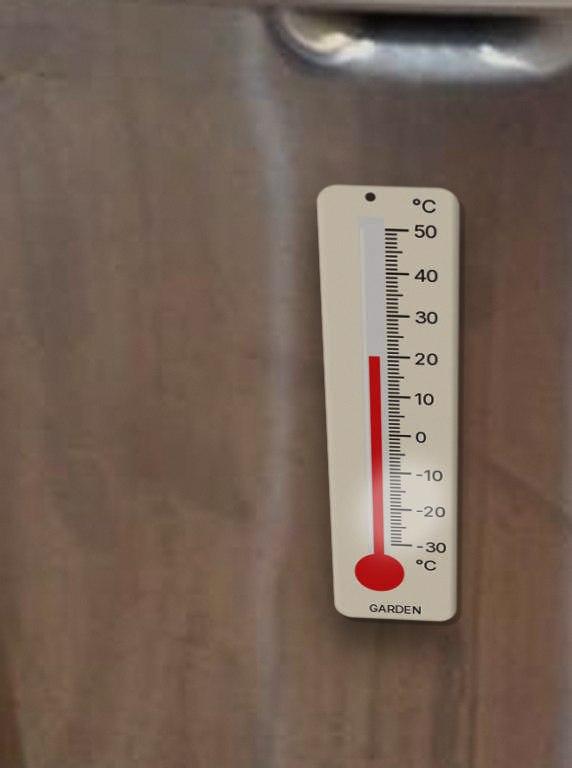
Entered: 20 °C
